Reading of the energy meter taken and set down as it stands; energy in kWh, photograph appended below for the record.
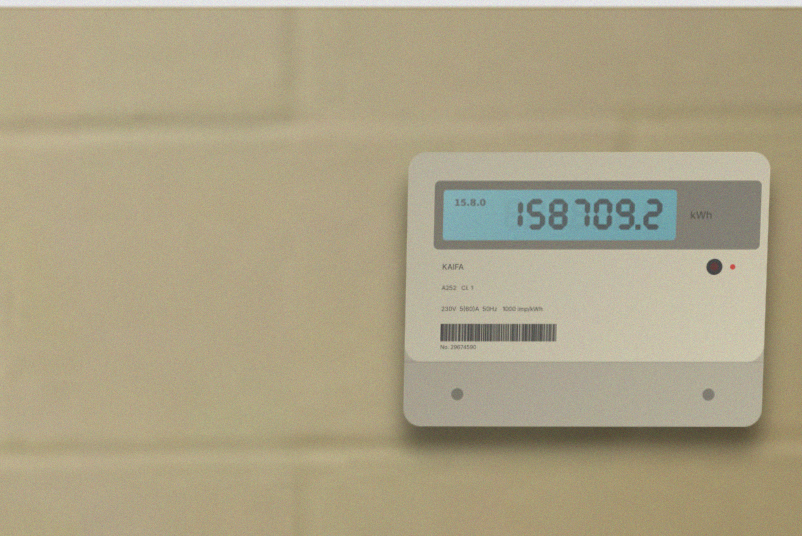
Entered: 158709.2 kWh
